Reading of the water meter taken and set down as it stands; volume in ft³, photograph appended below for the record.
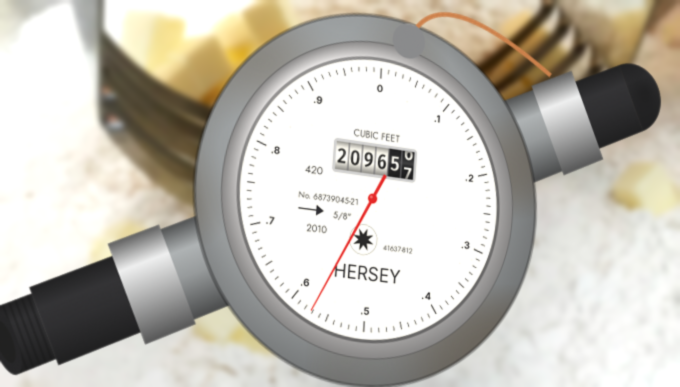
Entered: 209656.57 ft³
